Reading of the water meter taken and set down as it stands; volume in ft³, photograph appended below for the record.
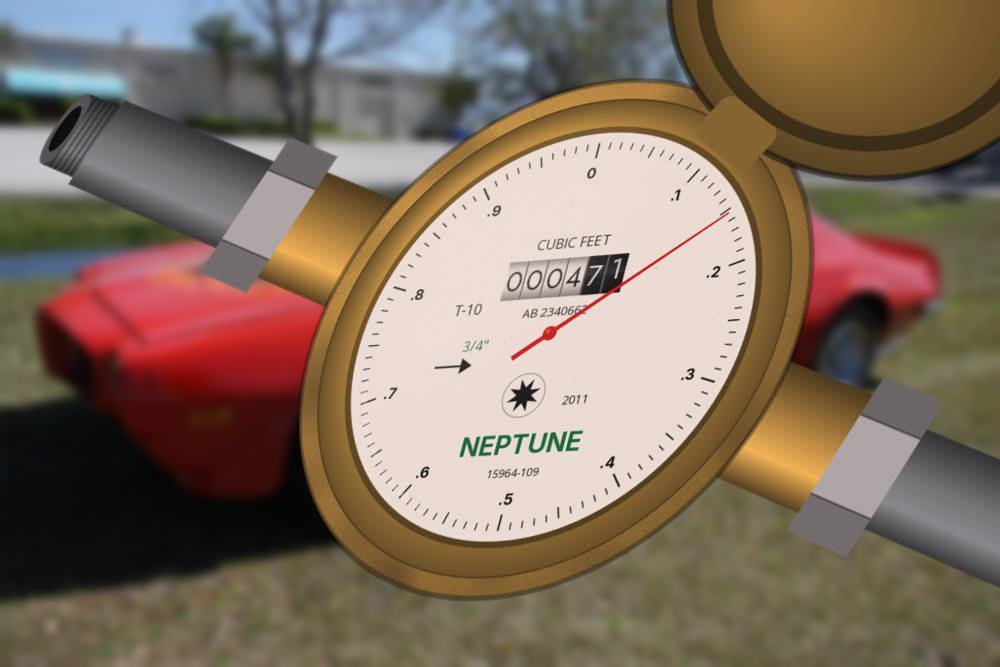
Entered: 471.15 ft³
